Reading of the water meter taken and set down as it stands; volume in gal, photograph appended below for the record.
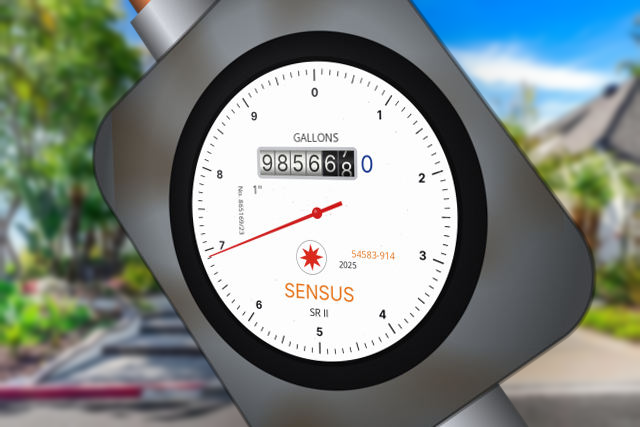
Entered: 9856676.9 gal
